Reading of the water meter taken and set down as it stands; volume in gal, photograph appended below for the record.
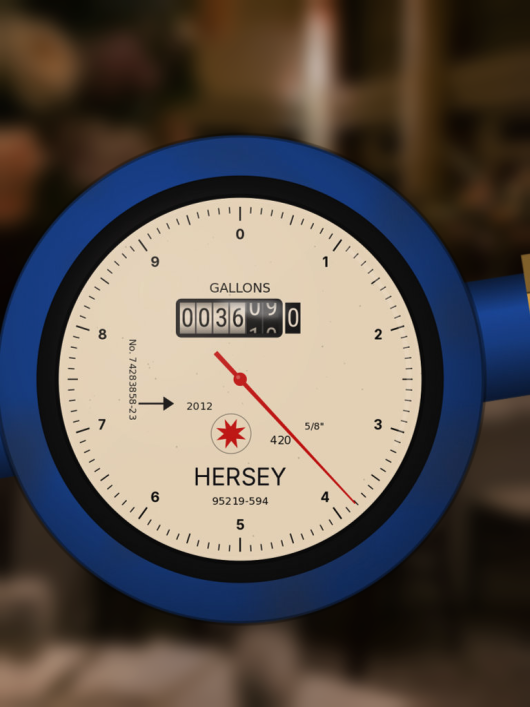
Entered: 36093.8 gal
